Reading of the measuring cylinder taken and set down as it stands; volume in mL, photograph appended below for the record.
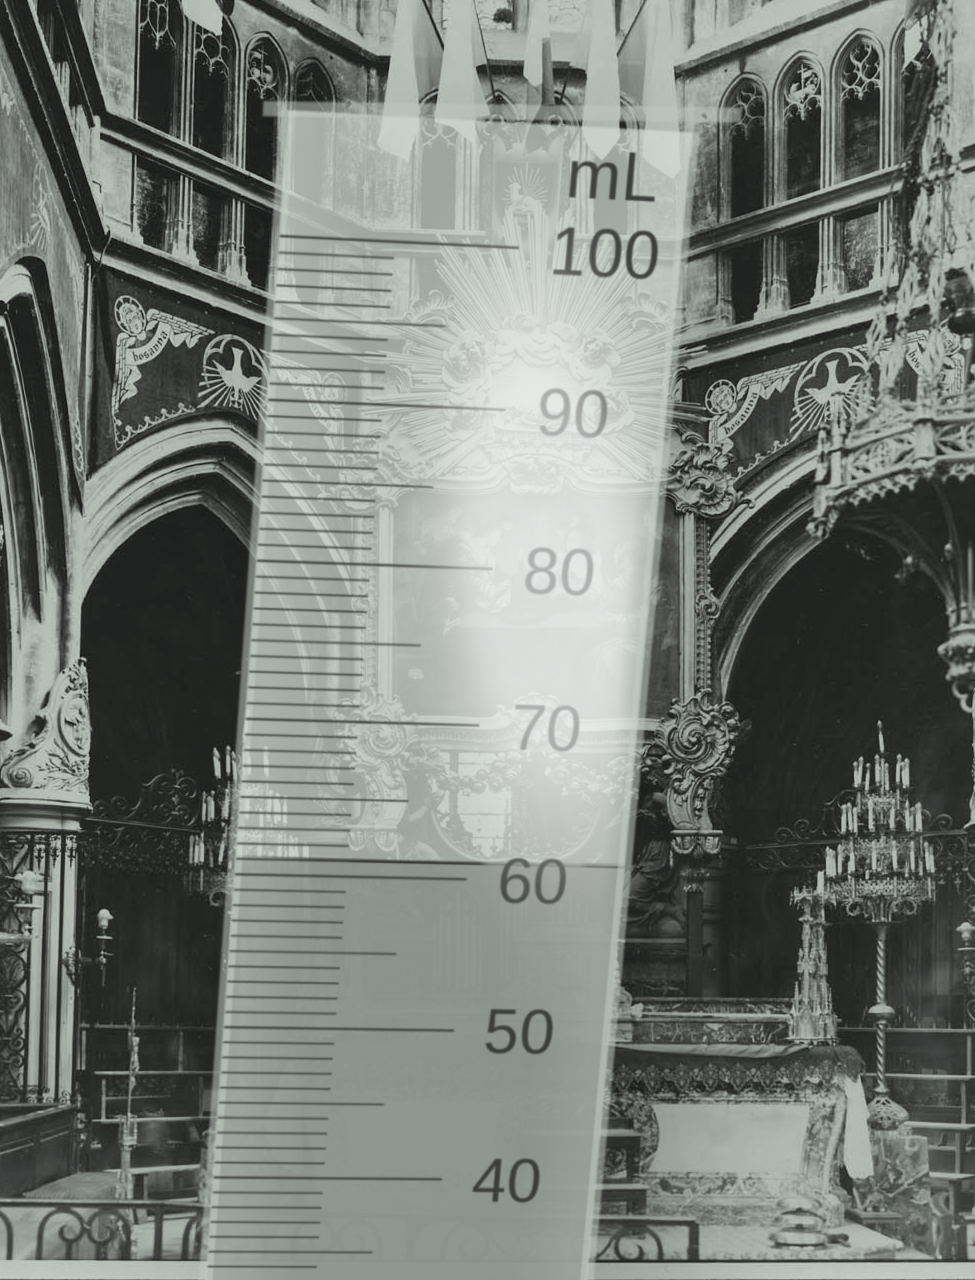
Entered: 61 mL
